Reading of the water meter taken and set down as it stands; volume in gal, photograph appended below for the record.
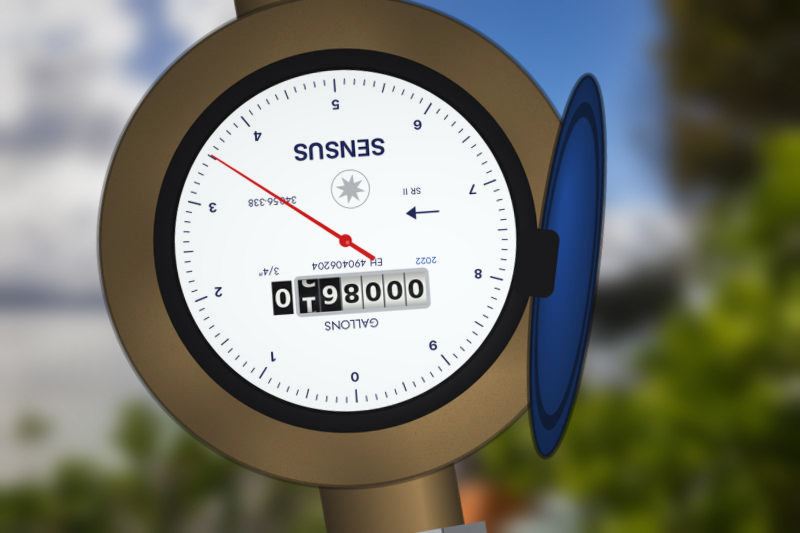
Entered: 8613.5 gal
